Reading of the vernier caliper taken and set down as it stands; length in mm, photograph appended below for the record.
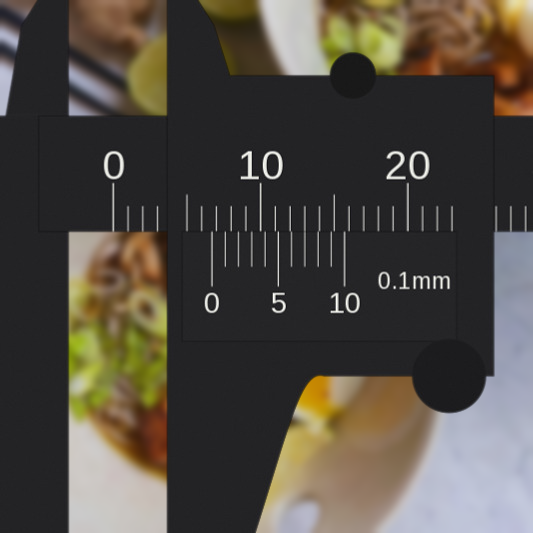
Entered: 6.7 mm
